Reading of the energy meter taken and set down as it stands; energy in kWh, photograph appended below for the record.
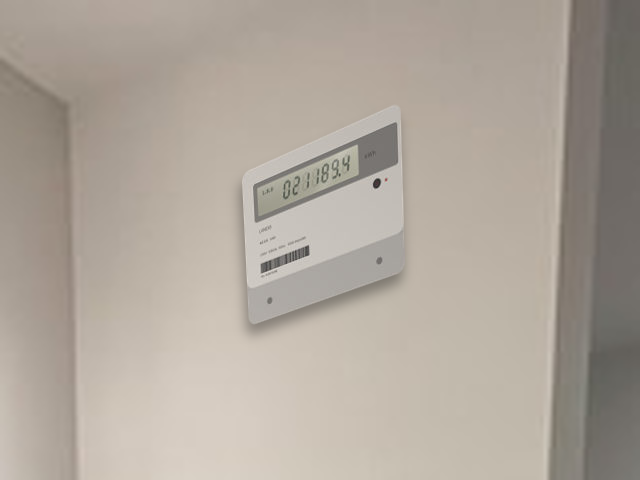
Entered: 21189.4 kWh
